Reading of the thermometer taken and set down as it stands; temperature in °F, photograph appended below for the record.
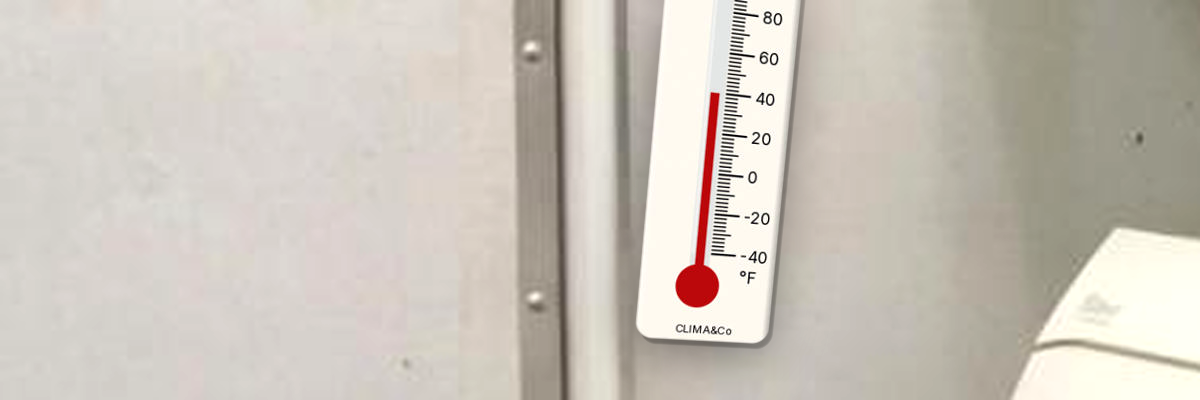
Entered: 40 °F
